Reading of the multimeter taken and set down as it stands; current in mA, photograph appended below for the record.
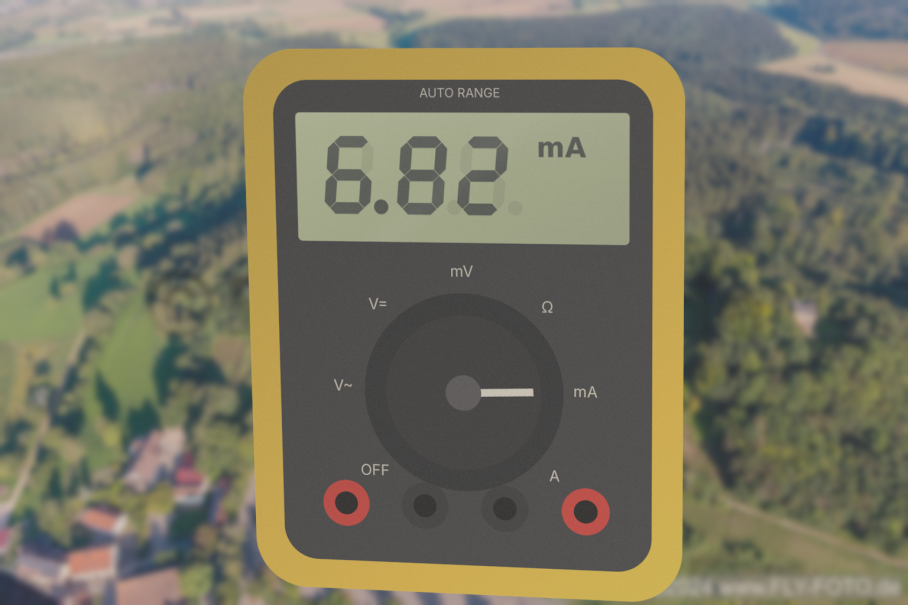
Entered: 6.82 mA
